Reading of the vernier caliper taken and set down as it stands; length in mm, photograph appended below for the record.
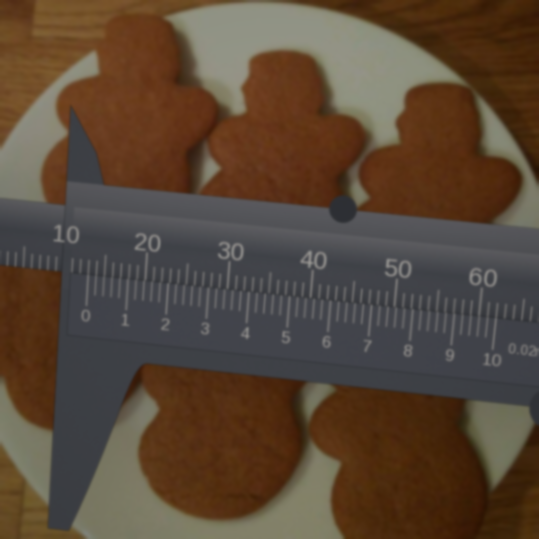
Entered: 13.0 mm
